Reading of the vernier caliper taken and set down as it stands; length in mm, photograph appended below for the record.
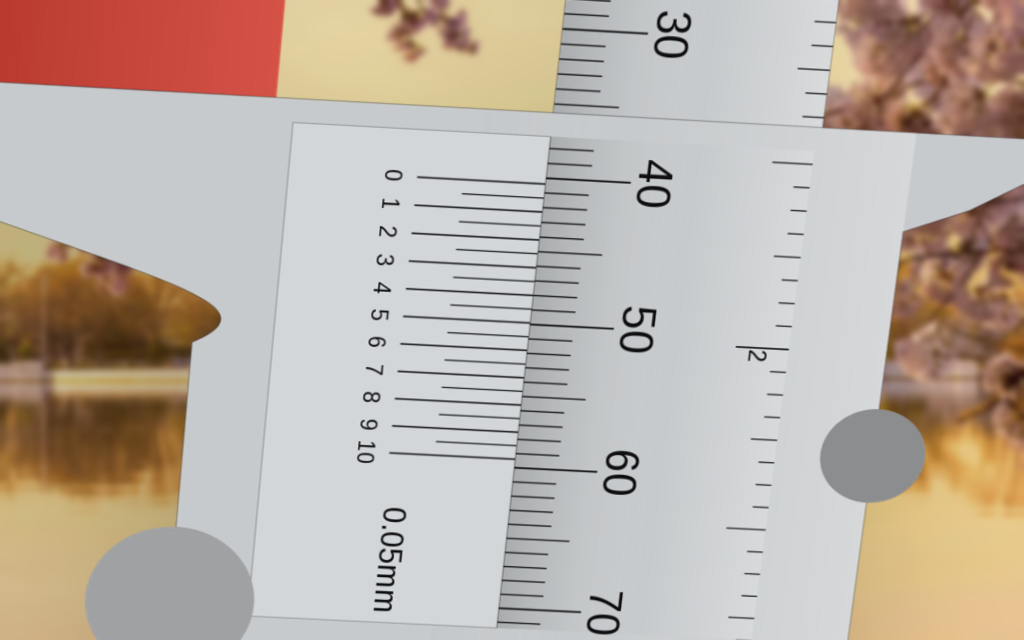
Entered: 40.4 mm
